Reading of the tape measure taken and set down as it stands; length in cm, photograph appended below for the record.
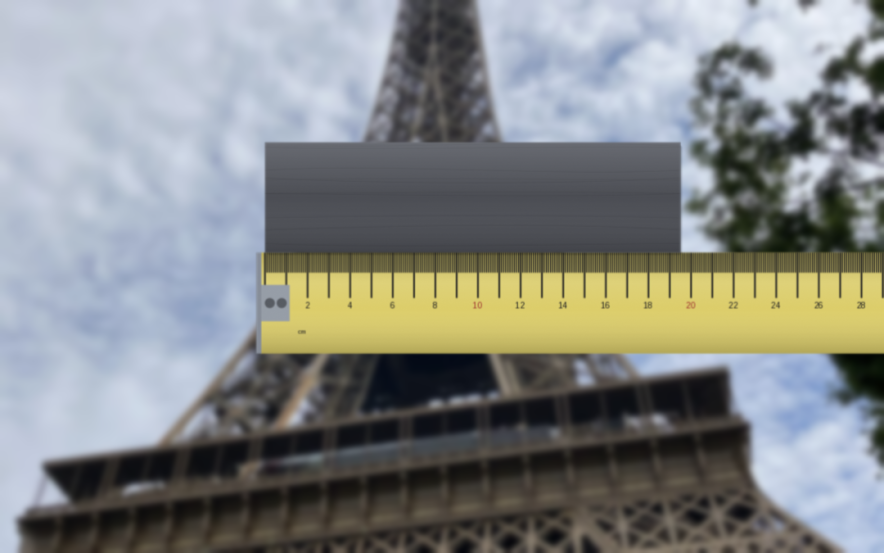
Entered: 19.5 cm
